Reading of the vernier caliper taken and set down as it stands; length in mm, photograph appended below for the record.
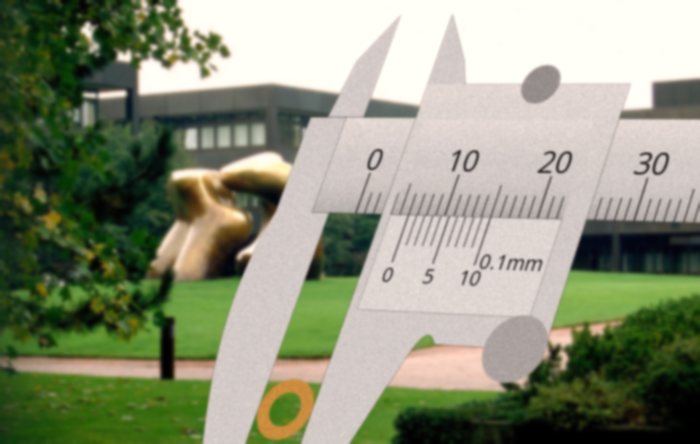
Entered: 6.0 mm
